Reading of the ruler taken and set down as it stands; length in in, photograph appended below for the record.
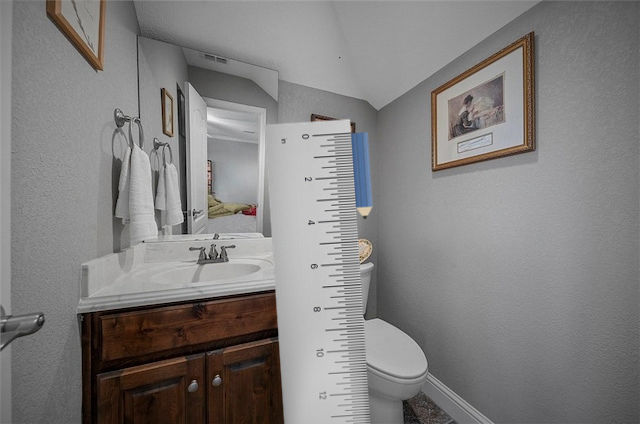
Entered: 4 in
